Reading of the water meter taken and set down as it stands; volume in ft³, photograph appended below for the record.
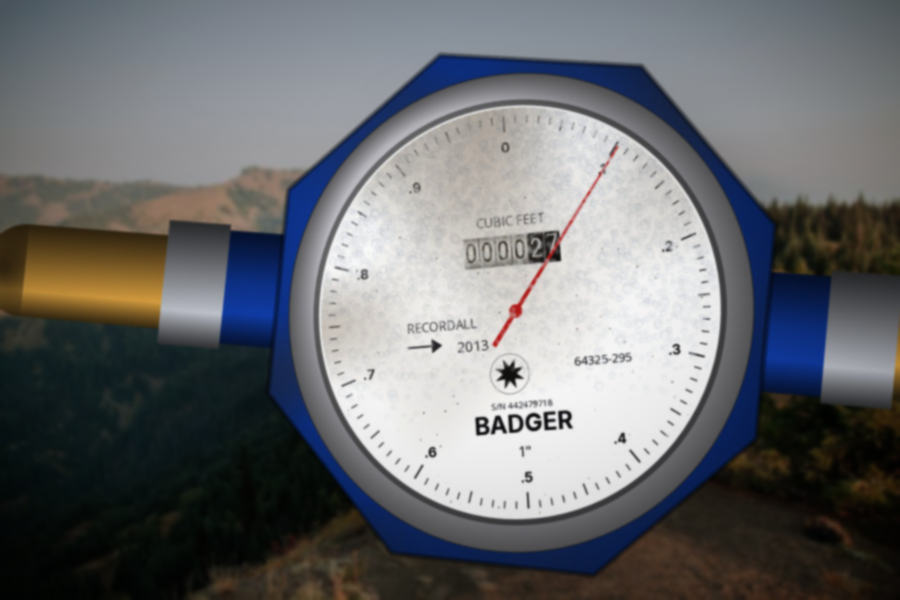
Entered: 27.10 ft³
